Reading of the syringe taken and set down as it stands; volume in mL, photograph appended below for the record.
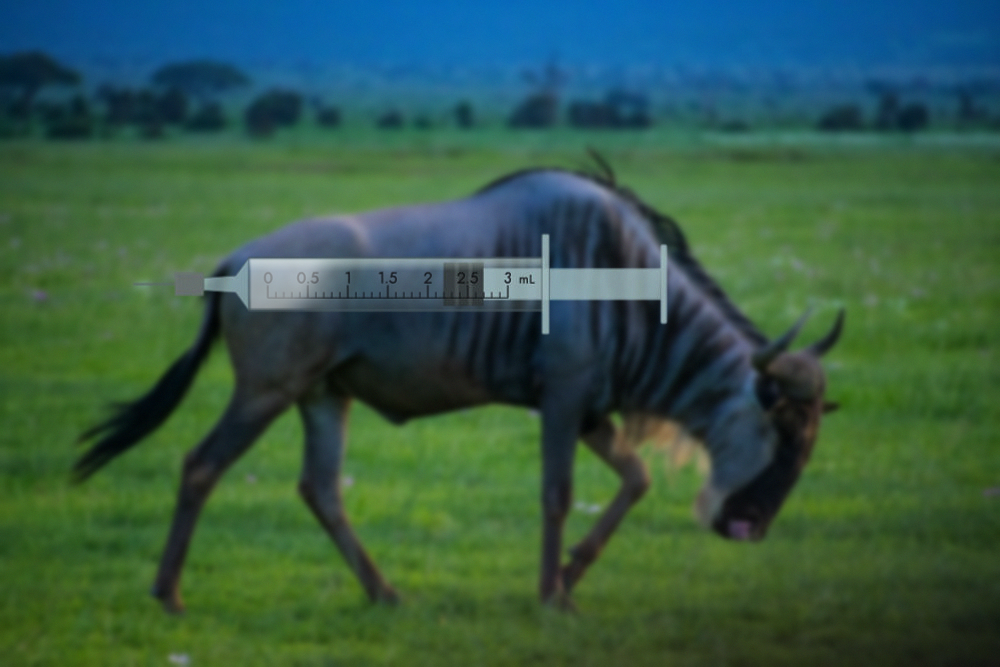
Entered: 2.2 mL
